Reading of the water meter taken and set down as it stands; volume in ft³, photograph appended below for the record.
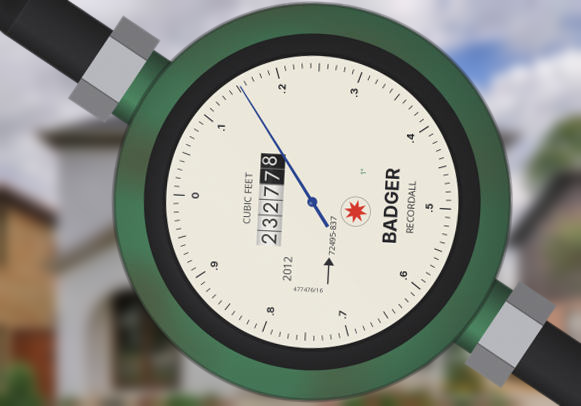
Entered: 232778.15 ft³
